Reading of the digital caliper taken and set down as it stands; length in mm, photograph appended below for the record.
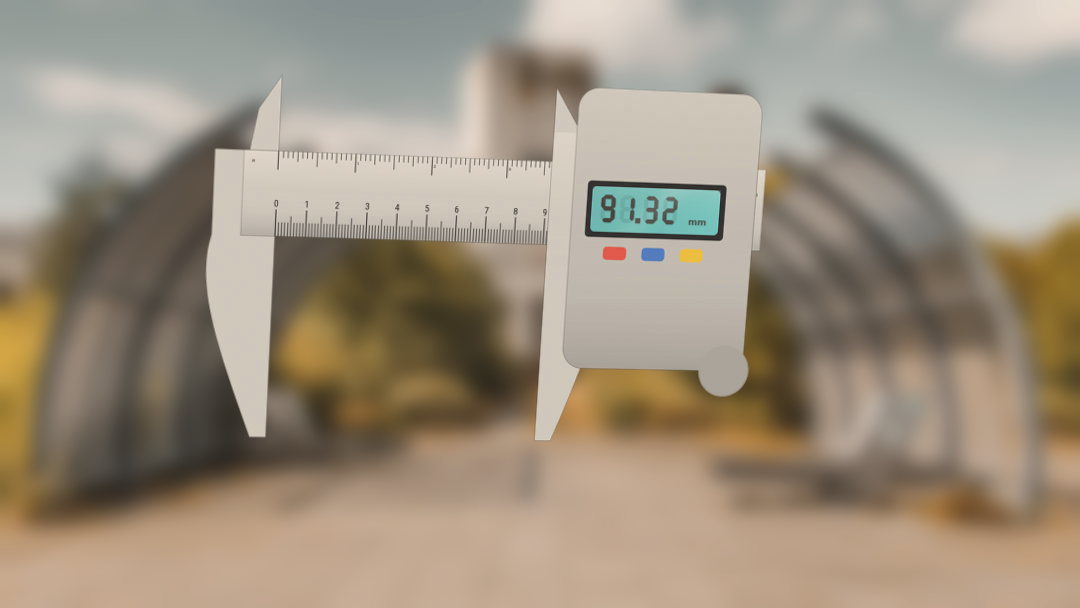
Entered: 91.32 mm
